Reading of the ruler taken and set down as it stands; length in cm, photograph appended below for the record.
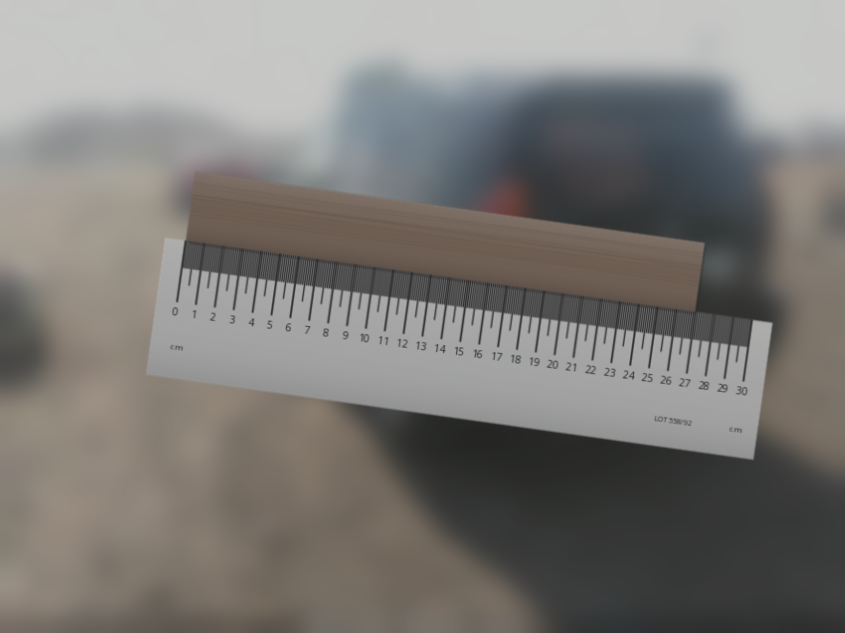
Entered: 27 cm
